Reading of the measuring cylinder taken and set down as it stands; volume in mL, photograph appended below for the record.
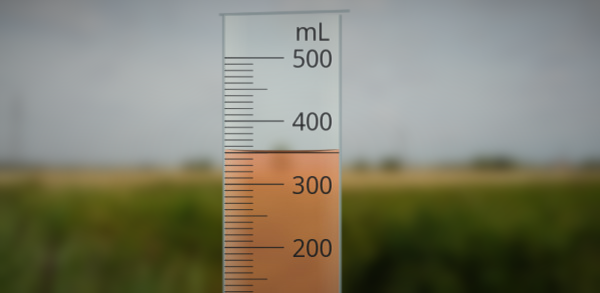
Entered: 350 mL
